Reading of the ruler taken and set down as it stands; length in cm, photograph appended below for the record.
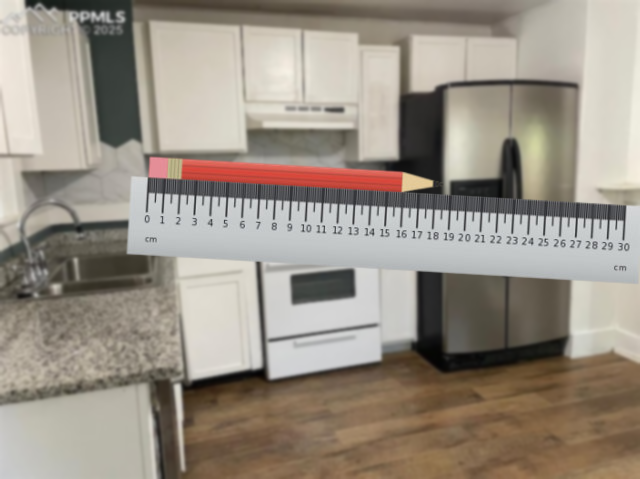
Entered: 18.5 cm
